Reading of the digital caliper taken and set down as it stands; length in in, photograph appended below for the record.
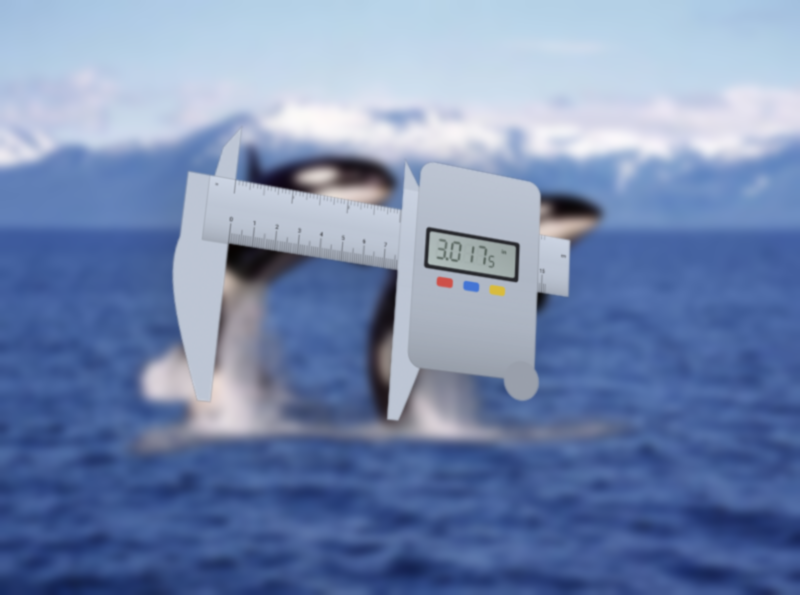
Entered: 3.0175 in
